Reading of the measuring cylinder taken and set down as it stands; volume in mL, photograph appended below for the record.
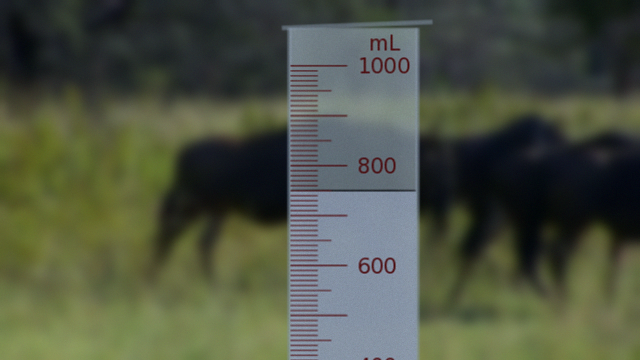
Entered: 750 mL
